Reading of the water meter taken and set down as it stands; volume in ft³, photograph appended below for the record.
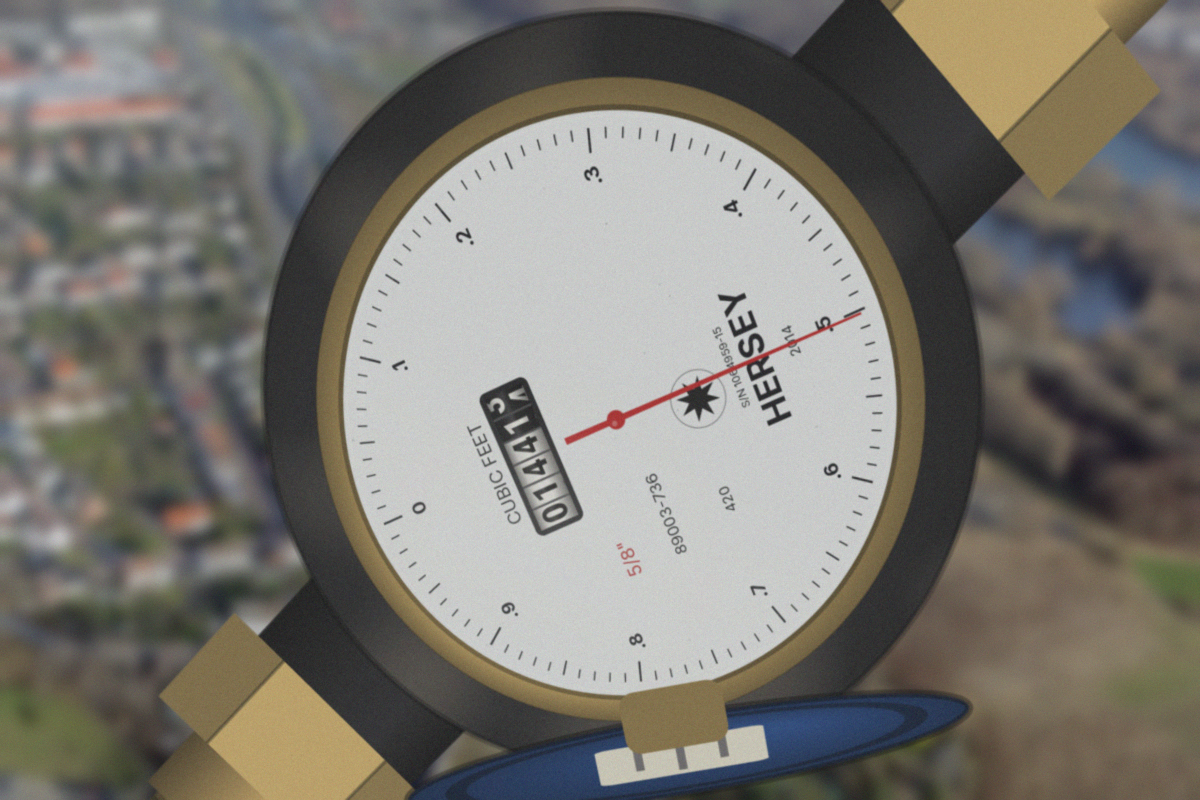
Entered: 14413.50 ft³
